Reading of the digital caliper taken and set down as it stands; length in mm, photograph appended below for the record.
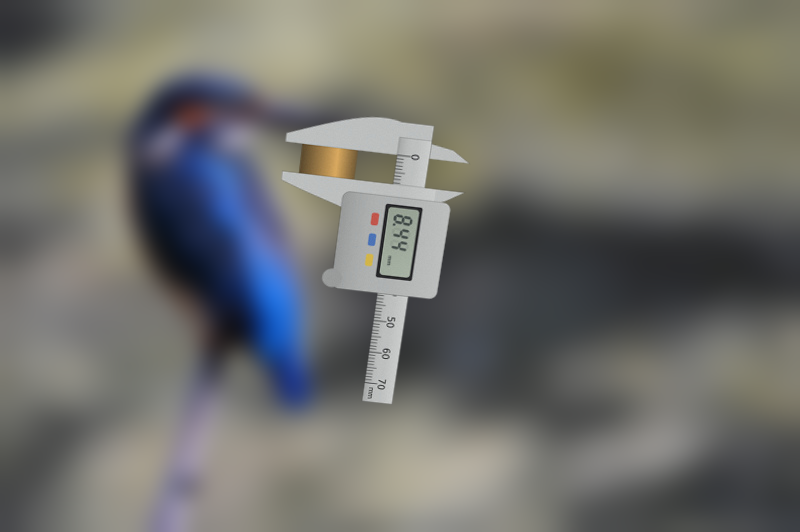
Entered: 8.44 mm
